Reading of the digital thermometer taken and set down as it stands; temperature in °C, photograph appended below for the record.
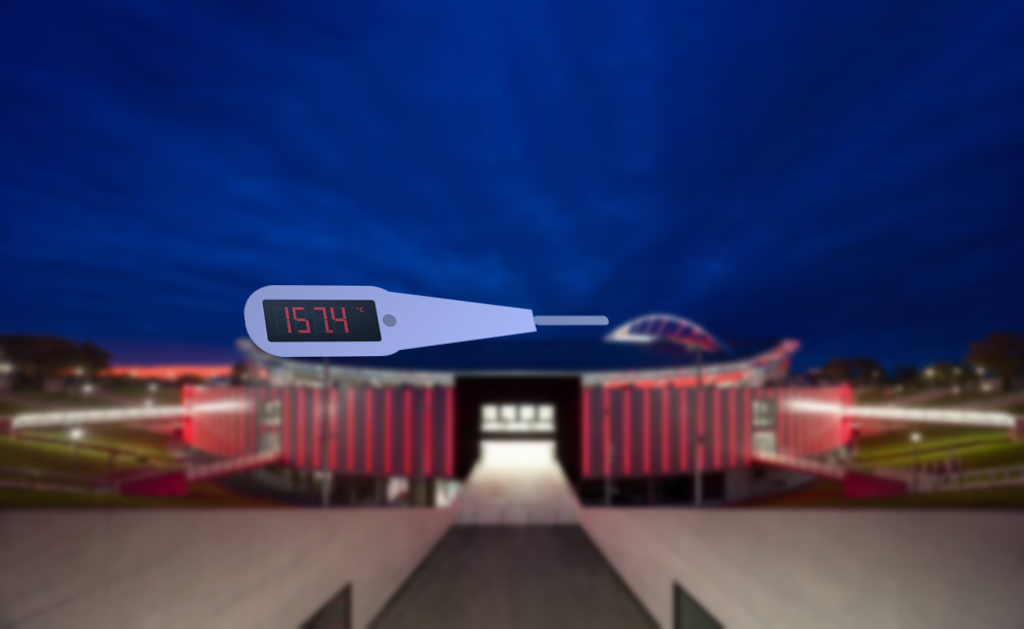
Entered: 157.4 °C
